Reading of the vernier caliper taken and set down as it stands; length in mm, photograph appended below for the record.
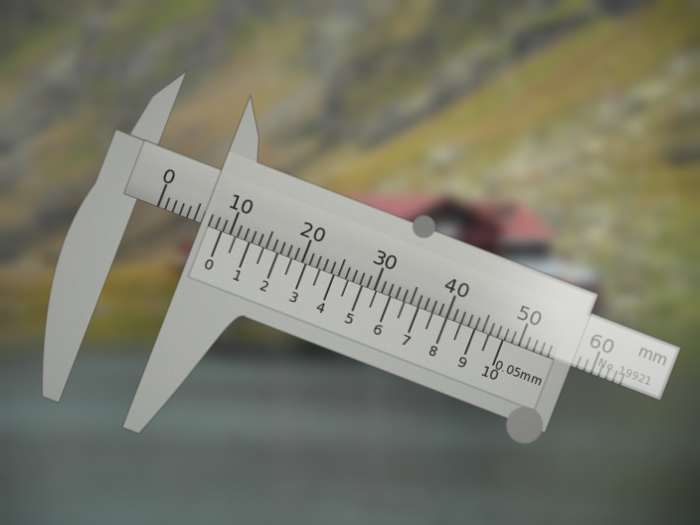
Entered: 8.8 mm
